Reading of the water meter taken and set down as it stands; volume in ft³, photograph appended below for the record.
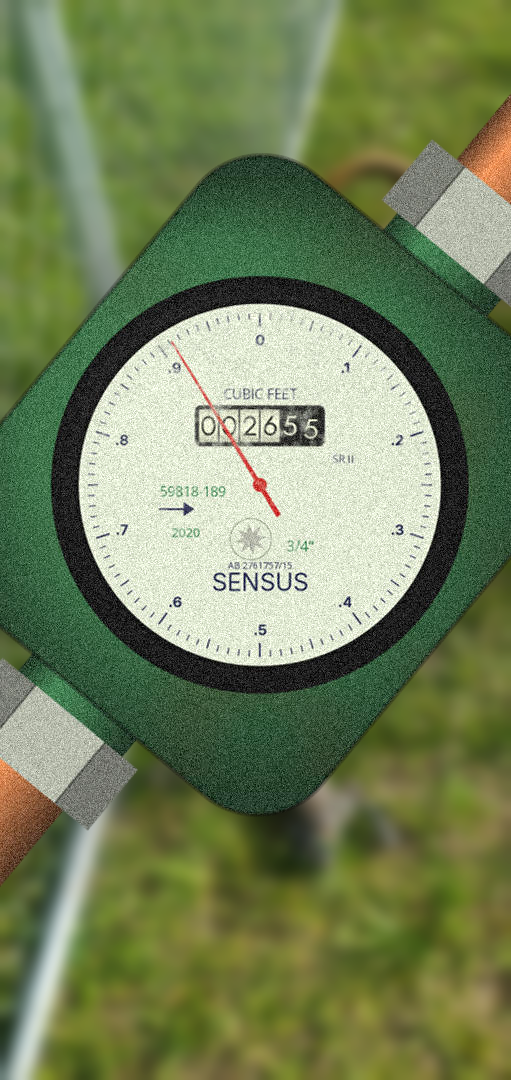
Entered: 2654.91 ft³
